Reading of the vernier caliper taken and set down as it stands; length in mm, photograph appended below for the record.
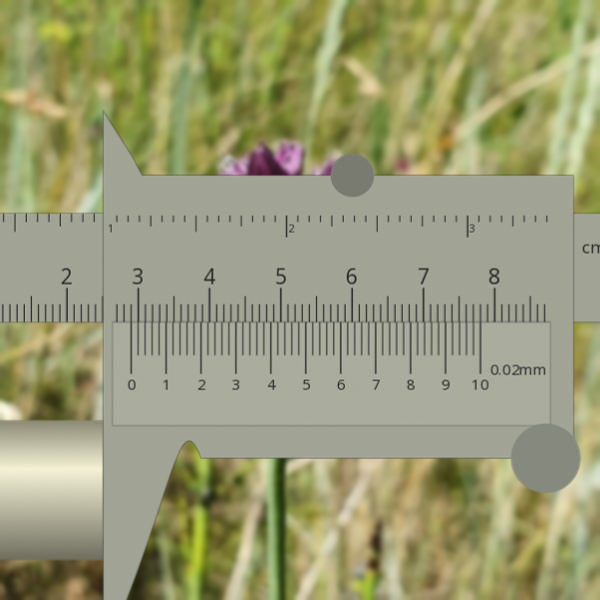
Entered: 29.0 mm
